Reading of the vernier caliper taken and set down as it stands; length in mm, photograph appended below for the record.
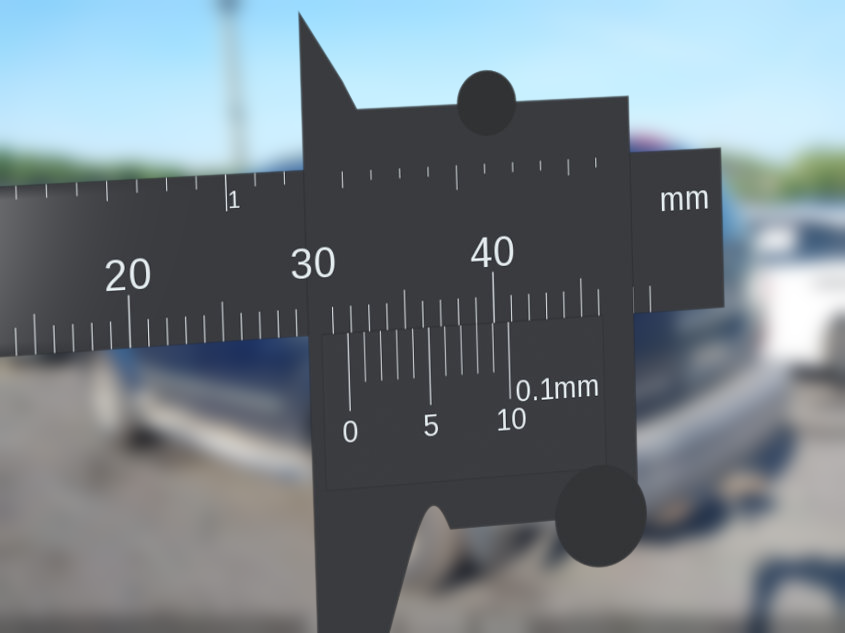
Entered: 31.8 mm
